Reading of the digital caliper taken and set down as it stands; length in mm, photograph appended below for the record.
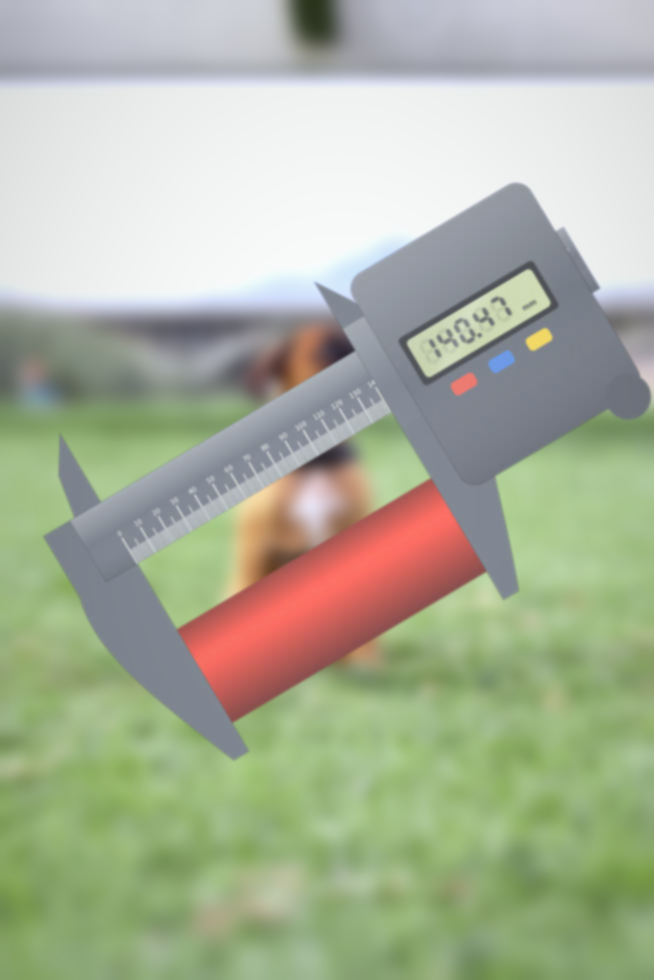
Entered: 140.47 mm
